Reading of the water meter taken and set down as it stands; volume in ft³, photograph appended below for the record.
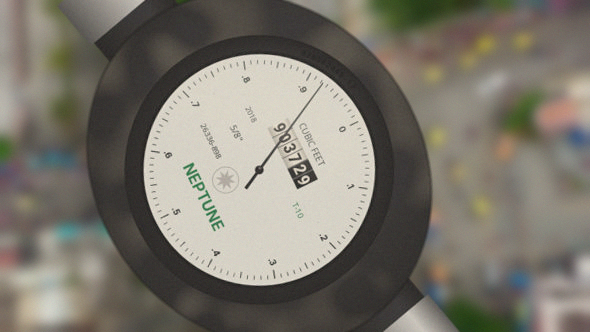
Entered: 903728.92 ft³
